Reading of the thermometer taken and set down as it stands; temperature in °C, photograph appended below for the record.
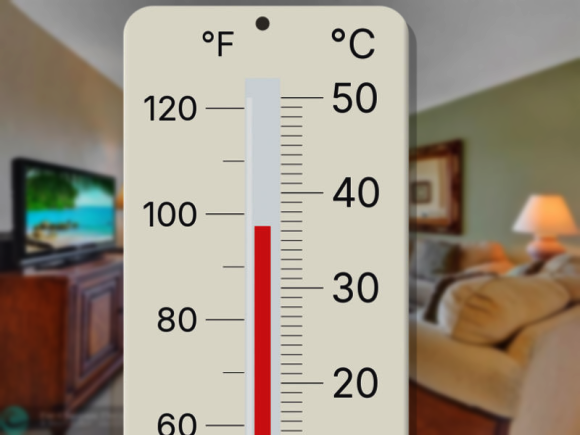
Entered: 36.5 °C
